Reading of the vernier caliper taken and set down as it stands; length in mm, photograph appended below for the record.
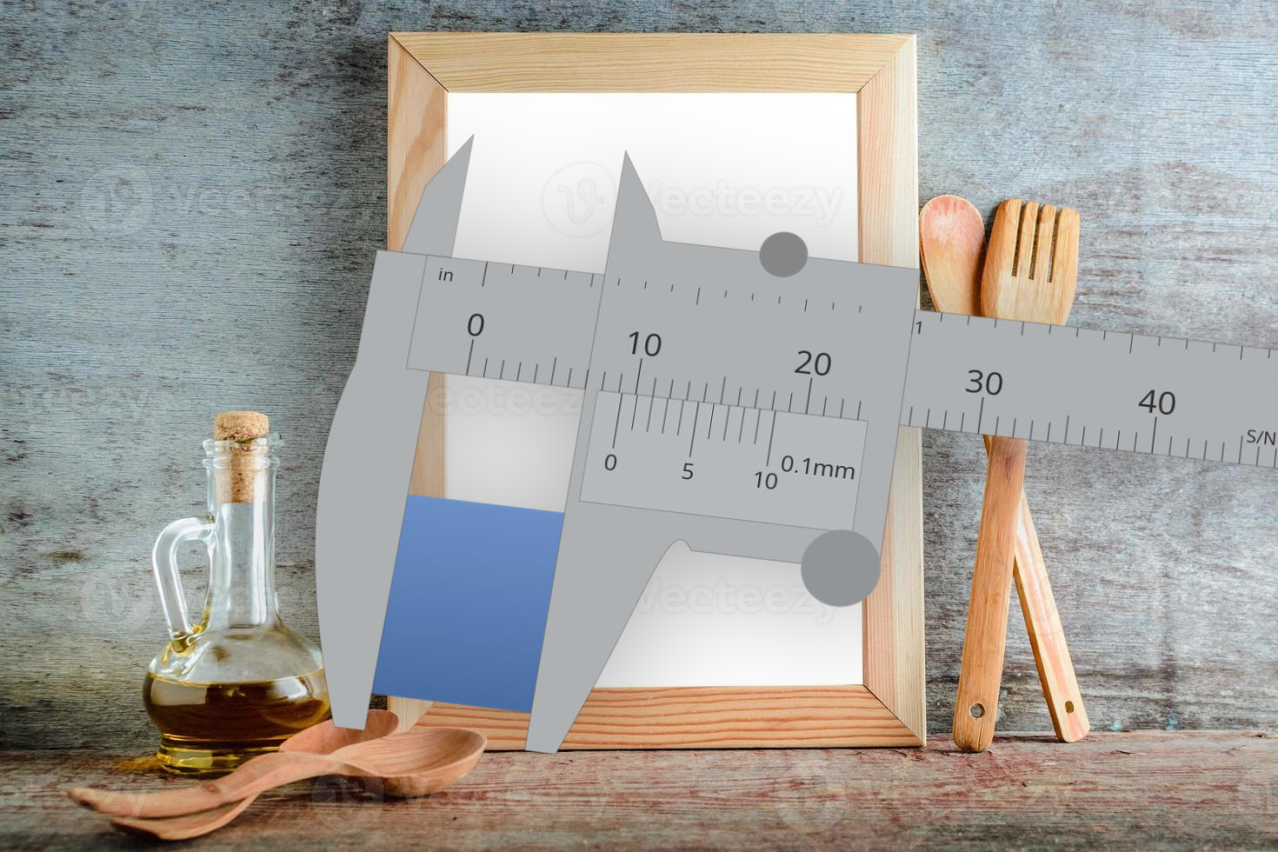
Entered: 9.2 mm
